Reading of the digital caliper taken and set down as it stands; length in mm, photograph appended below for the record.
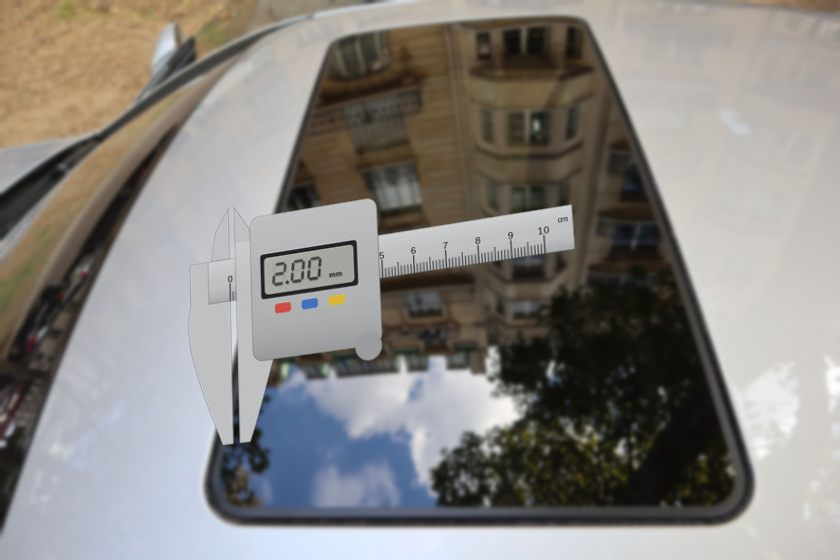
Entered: 2.00 mm
